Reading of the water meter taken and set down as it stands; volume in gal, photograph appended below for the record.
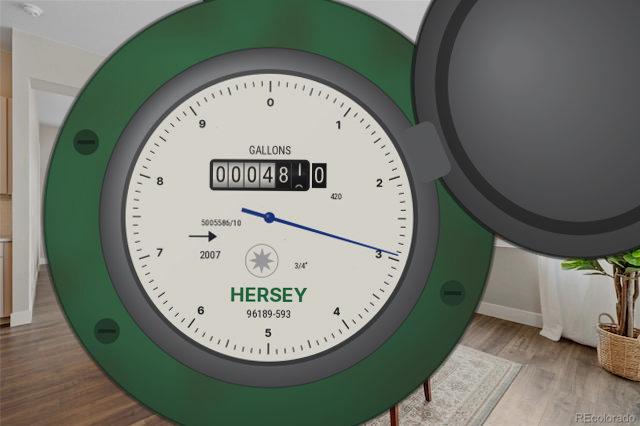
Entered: 4812.9 gal
